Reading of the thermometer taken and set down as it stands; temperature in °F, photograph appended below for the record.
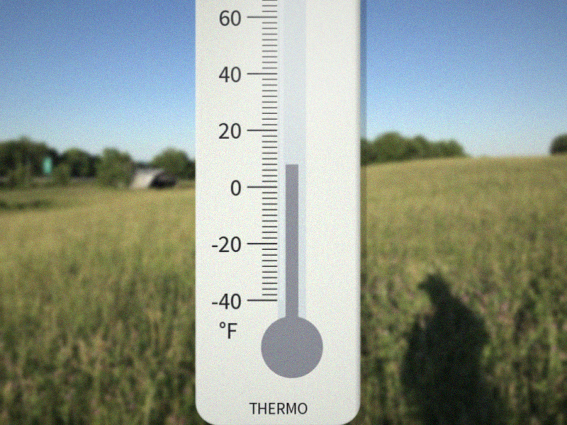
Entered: 8 °F
